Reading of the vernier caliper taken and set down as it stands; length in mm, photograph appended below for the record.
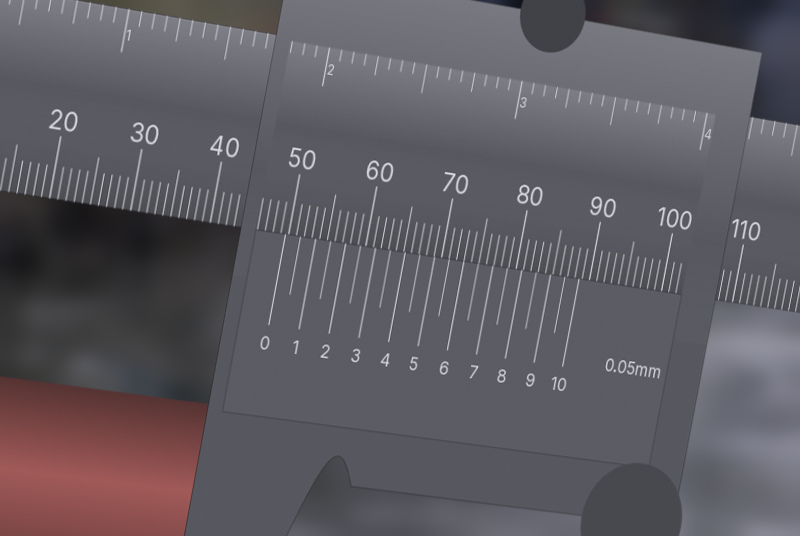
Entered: 49.6 mm
